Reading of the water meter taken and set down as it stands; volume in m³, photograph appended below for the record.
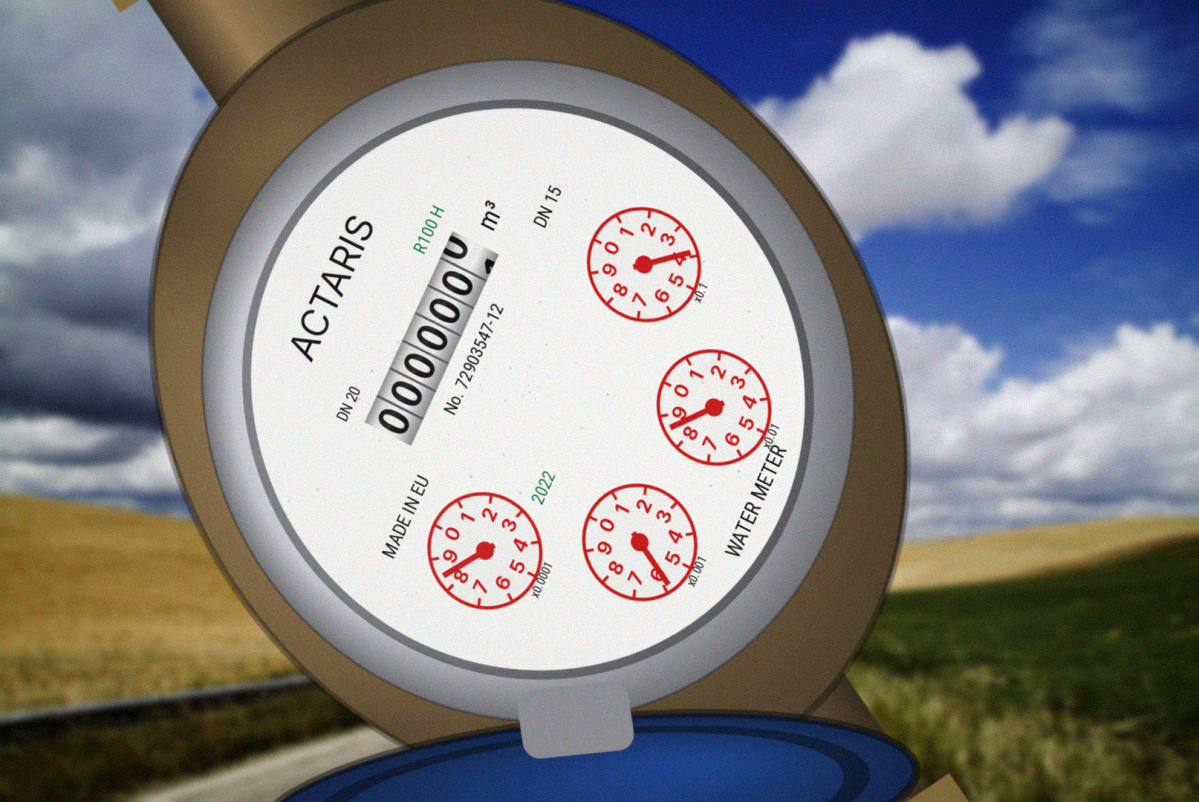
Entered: 0.3858 m³
